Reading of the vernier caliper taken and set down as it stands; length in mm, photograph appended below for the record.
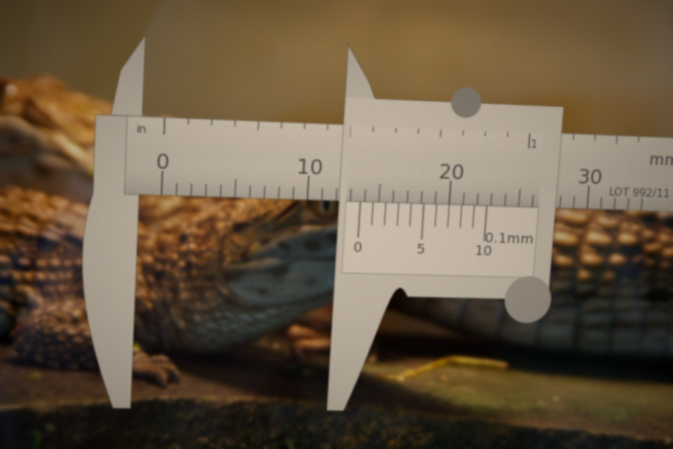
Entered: 13.7 mm
